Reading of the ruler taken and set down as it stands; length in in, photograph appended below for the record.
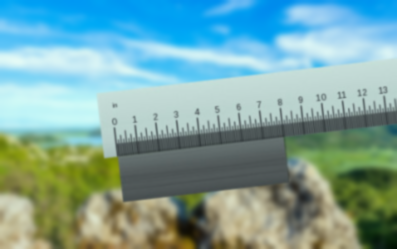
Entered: 8 in
